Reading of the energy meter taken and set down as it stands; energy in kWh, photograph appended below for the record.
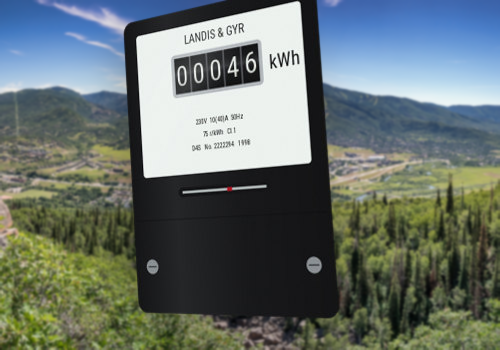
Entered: 46 kWh
